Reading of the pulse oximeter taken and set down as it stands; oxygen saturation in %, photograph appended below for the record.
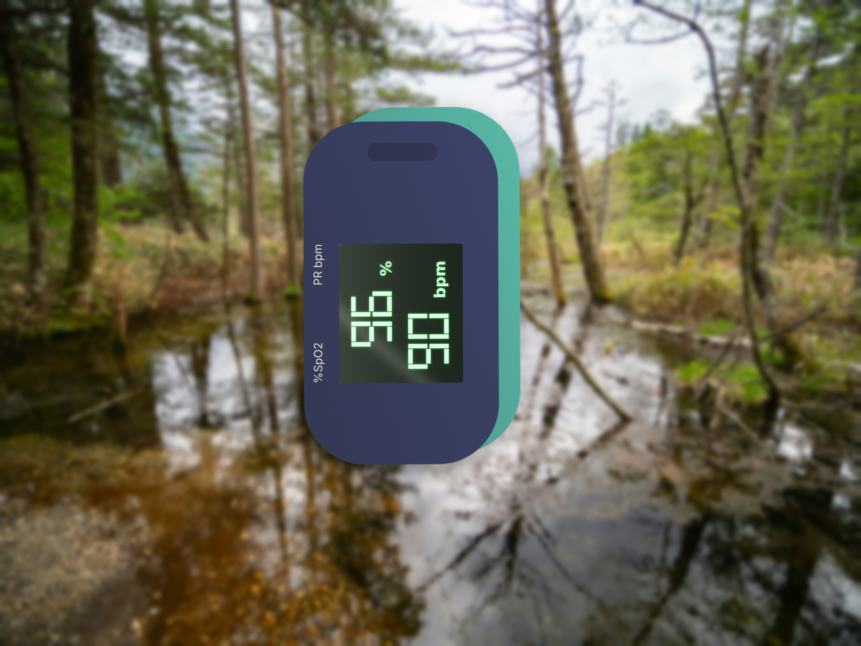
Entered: 96 %
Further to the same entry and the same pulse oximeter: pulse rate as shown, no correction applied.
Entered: 90 bpm
